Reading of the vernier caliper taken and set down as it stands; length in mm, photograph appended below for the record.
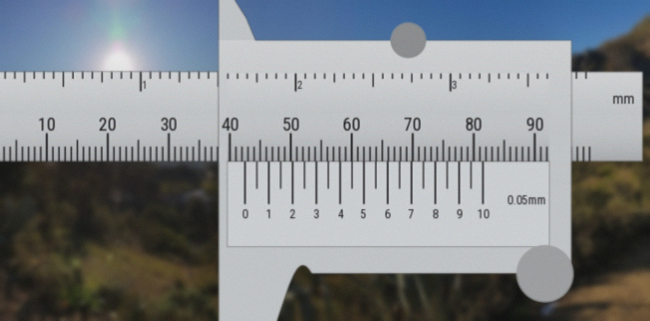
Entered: 42.5 mm
